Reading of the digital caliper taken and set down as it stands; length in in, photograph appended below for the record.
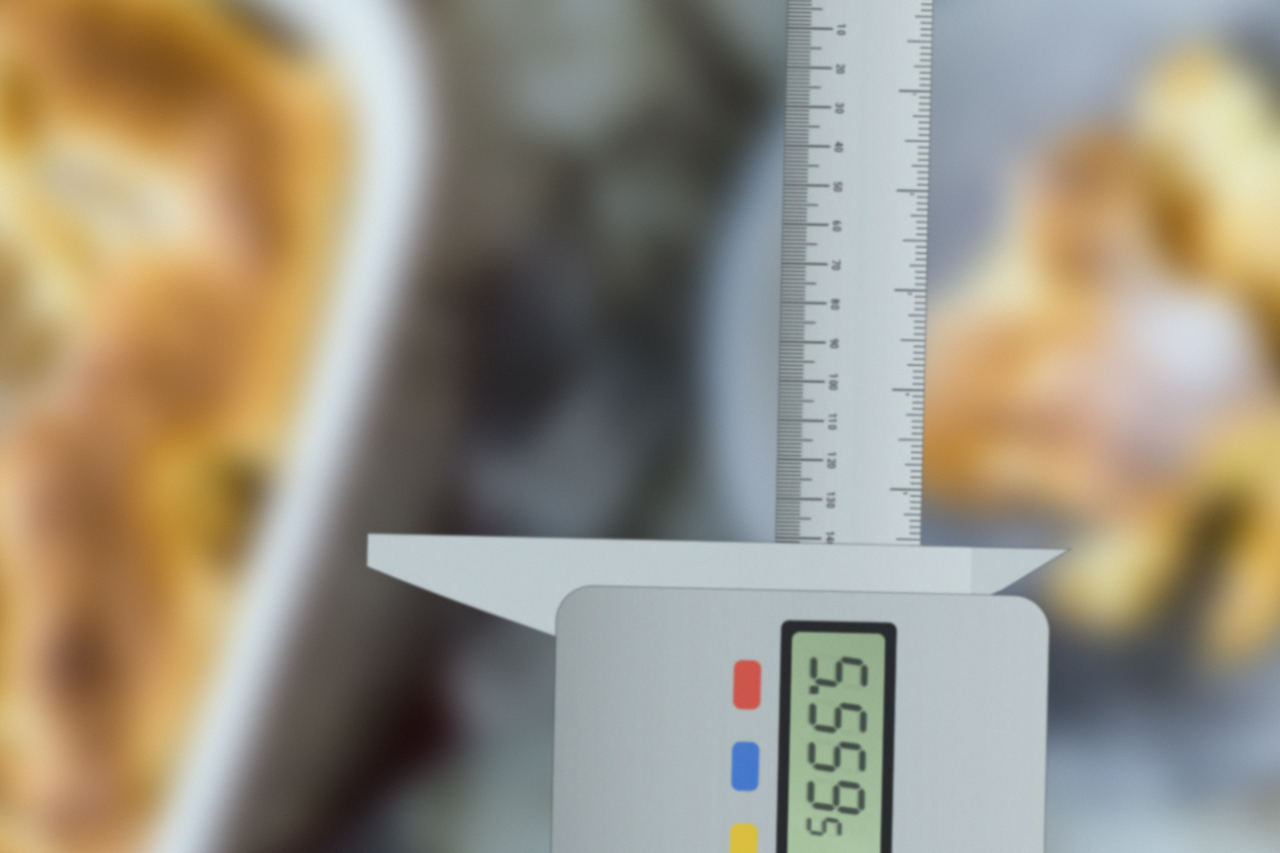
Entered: 5.5595 in
